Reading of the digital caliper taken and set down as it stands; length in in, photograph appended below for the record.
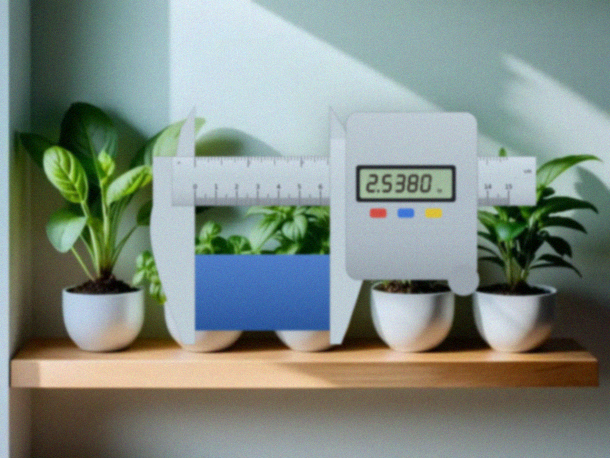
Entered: 2.5380 in
